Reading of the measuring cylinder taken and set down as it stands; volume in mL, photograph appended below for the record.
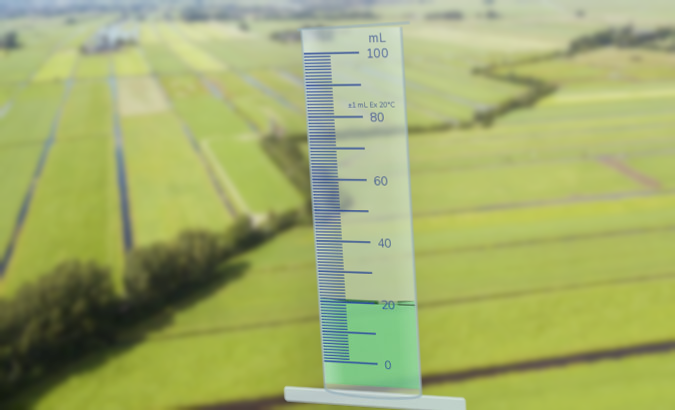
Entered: 20 mL
